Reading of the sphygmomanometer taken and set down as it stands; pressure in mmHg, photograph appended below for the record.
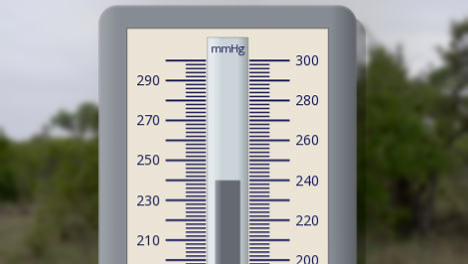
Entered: 240 mmHg
